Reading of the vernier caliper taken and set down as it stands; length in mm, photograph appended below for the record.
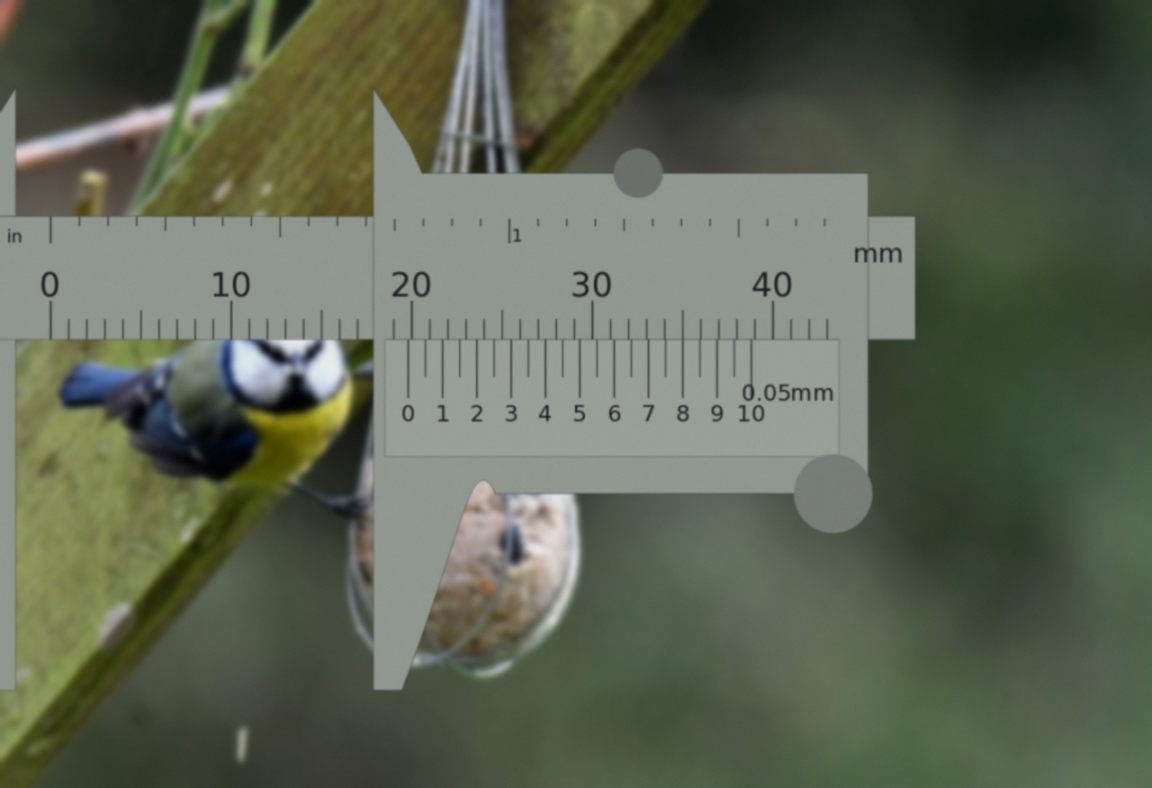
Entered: 19.8 mm
